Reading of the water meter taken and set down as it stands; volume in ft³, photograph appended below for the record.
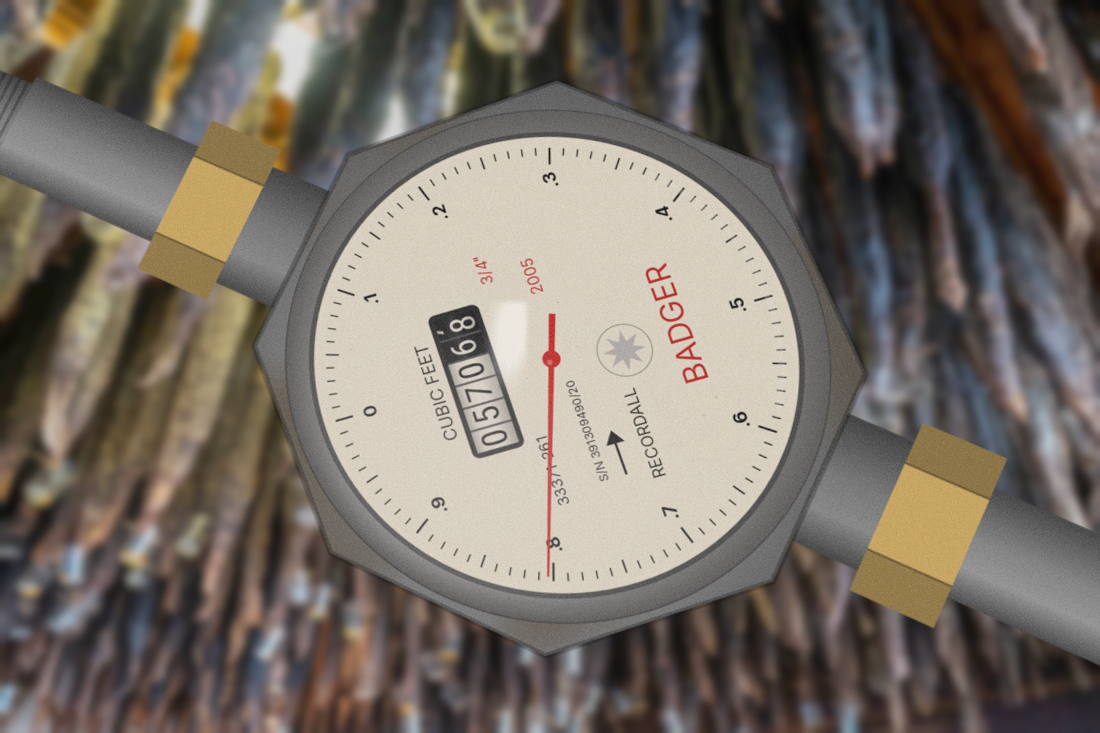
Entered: 57067.80 ft³
